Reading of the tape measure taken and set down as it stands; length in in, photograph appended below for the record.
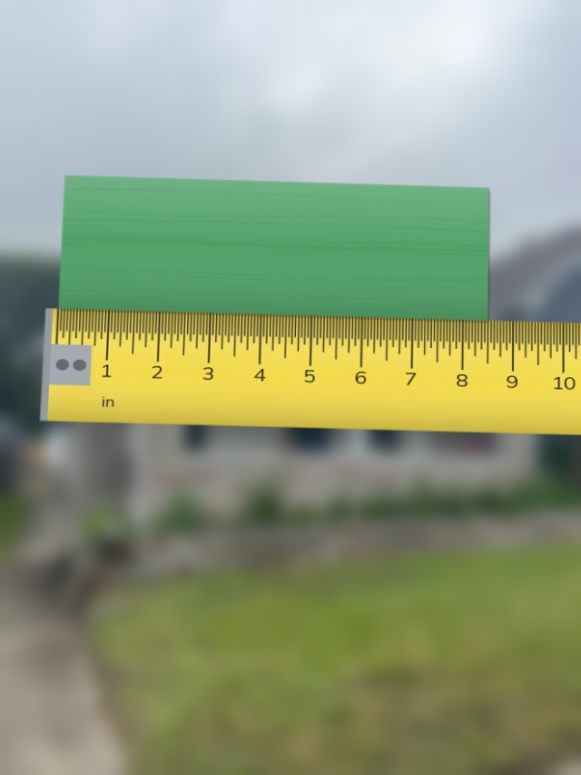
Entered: 8.5 in
